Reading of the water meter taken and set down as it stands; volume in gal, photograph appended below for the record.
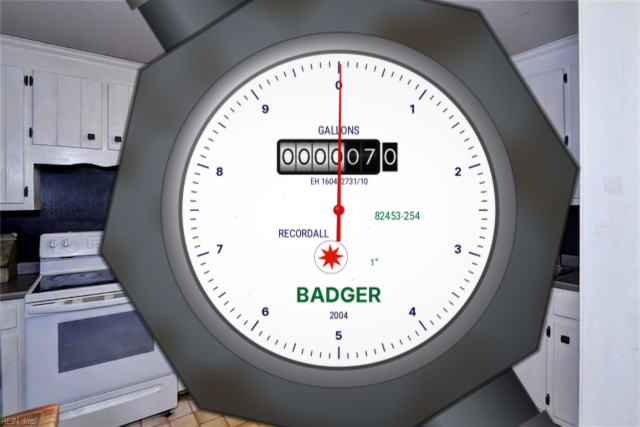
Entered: 70.0 gal
